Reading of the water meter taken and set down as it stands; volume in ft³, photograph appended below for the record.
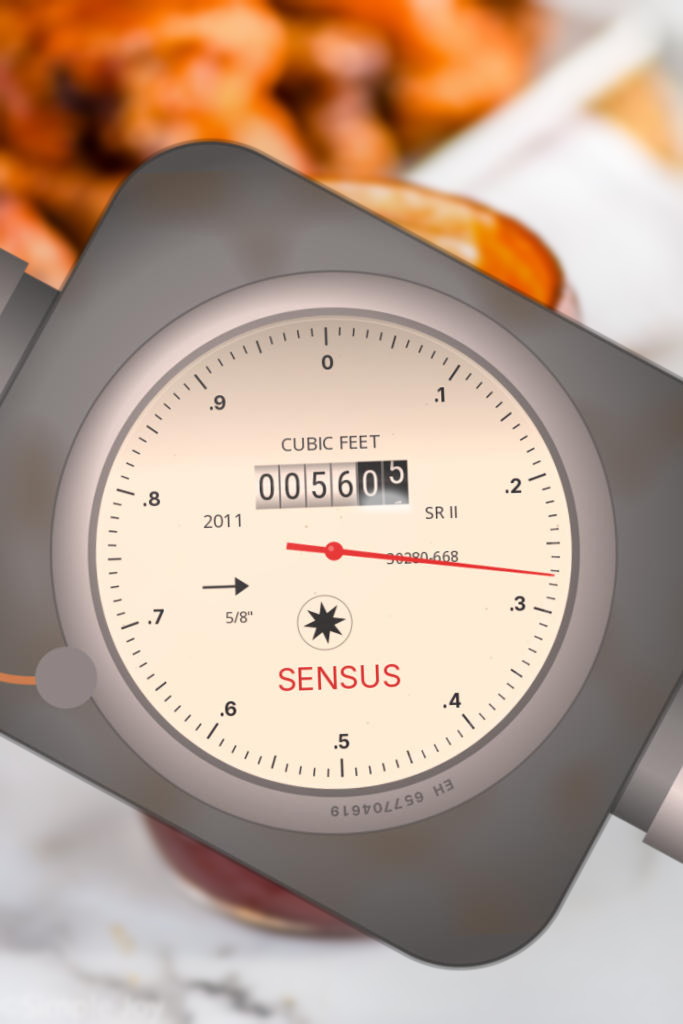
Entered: 5605.27 ft³
